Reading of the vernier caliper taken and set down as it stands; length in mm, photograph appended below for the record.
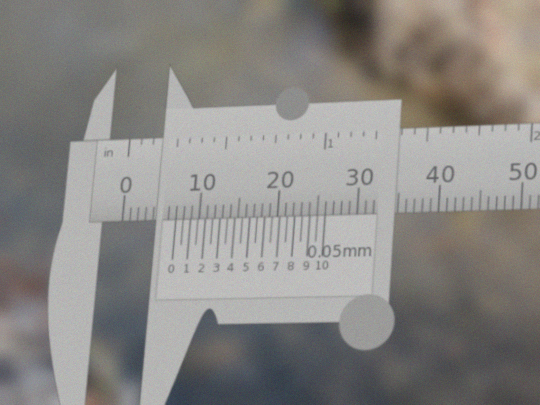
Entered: 7.0 mm
